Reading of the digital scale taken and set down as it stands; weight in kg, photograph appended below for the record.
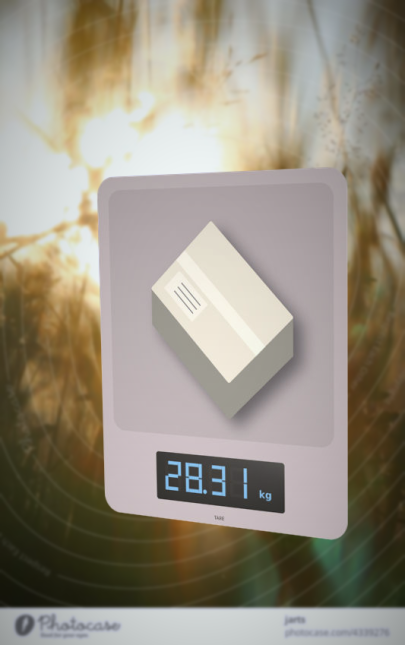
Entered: 28.31 kg
